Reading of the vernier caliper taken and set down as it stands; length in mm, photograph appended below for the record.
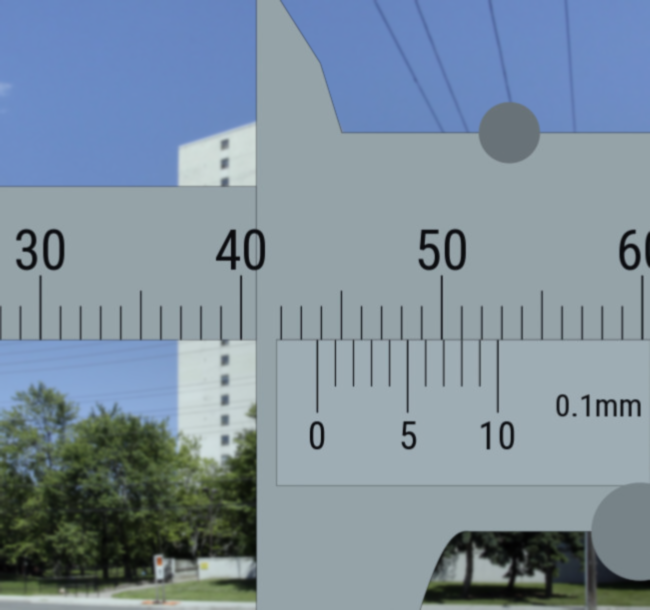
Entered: 43.8 mm
